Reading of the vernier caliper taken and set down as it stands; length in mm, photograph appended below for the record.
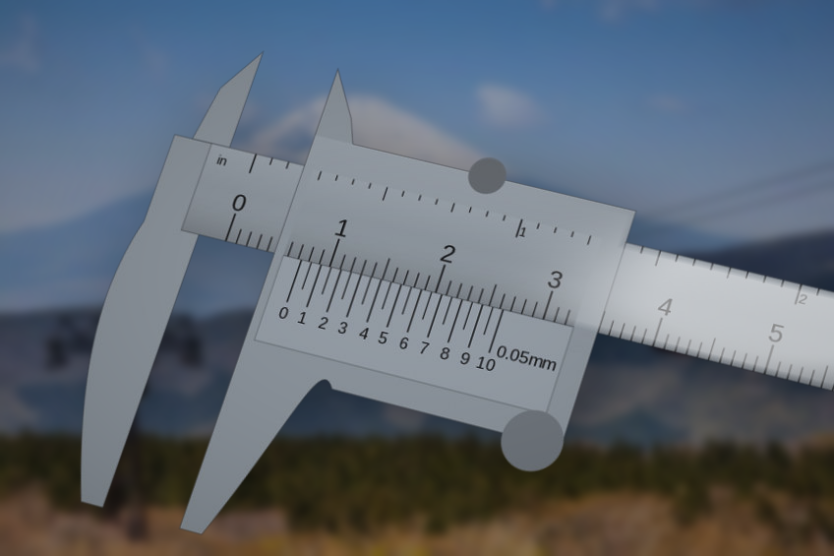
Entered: 7.3 mm
